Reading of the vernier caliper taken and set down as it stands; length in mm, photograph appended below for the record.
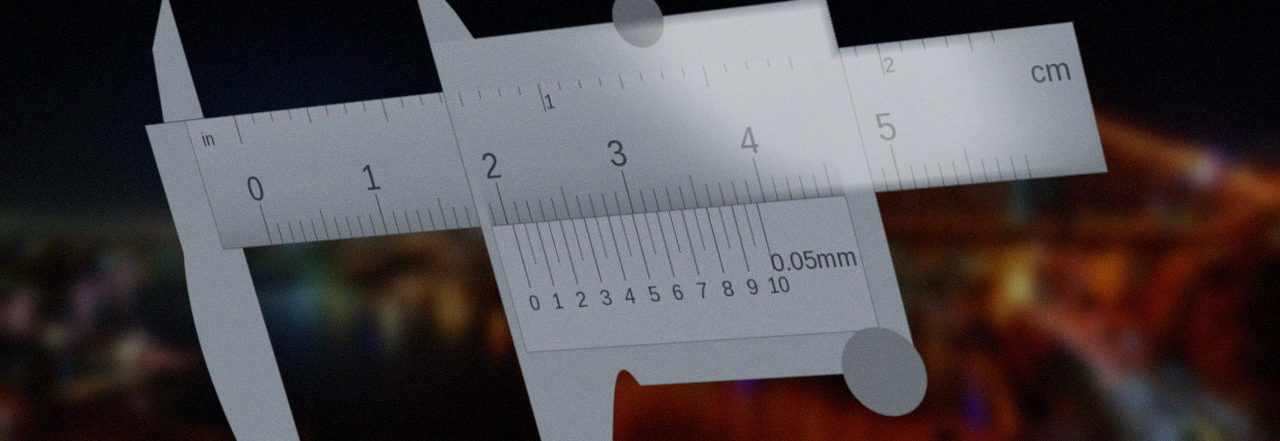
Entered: 20.4 mm
